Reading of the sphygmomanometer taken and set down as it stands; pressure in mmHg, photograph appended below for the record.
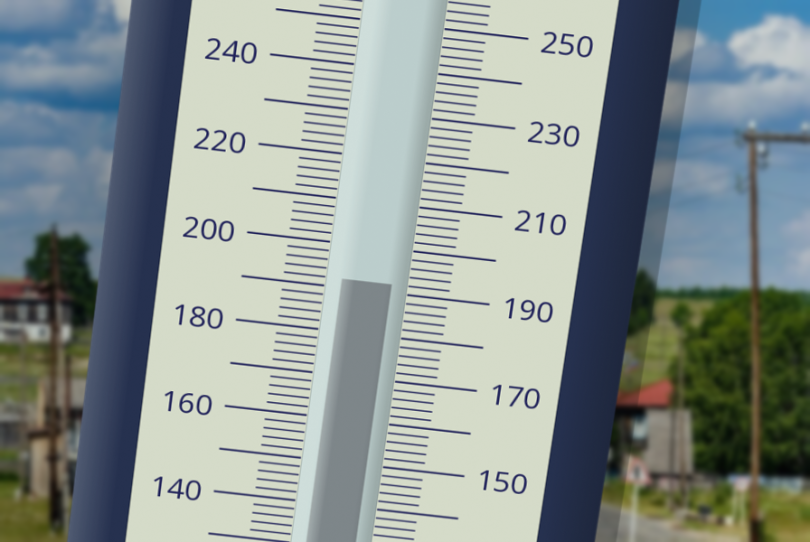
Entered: 192 mmHg
